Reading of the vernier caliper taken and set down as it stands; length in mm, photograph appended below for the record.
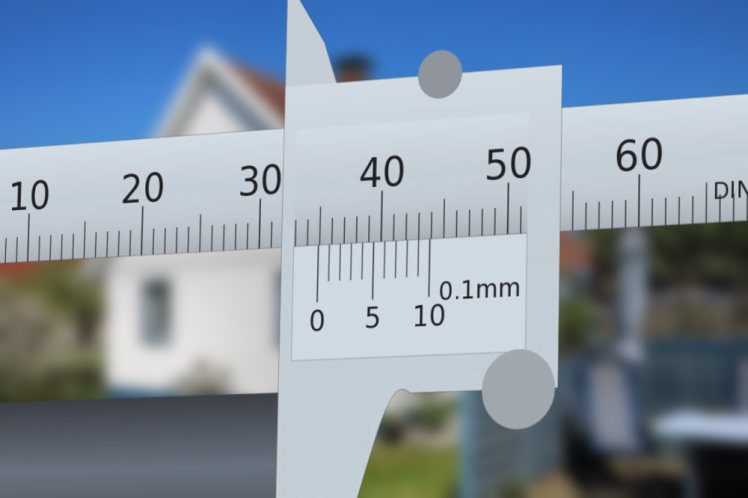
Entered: 34.9 mm
